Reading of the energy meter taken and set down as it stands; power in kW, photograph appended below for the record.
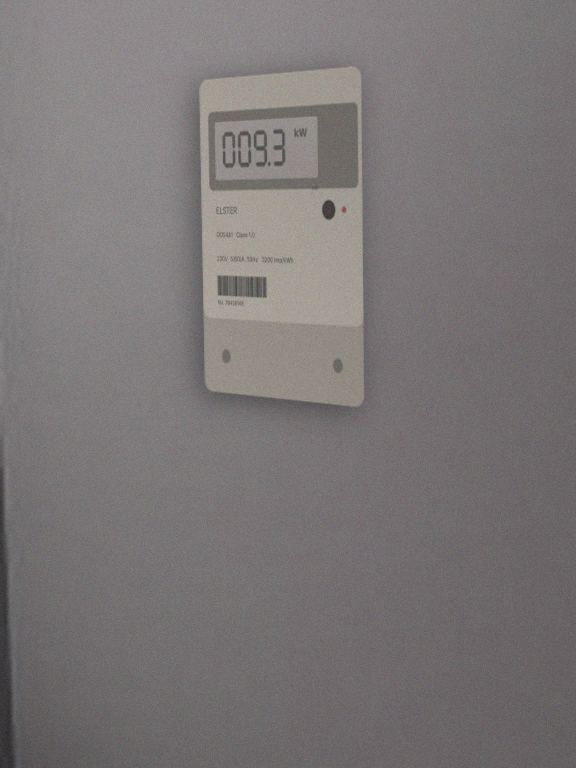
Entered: 9.3 kW
